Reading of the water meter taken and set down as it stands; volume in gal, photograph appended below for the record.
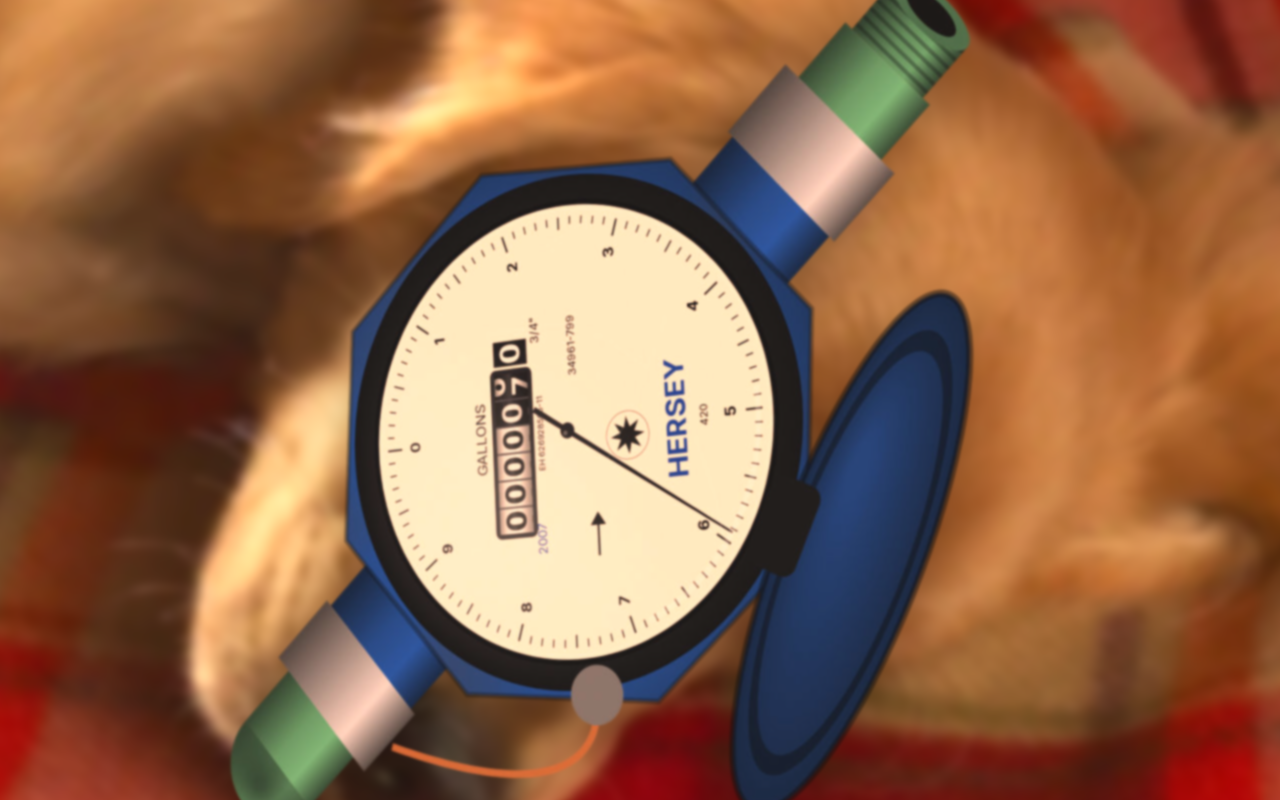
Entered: 65.9 gal
